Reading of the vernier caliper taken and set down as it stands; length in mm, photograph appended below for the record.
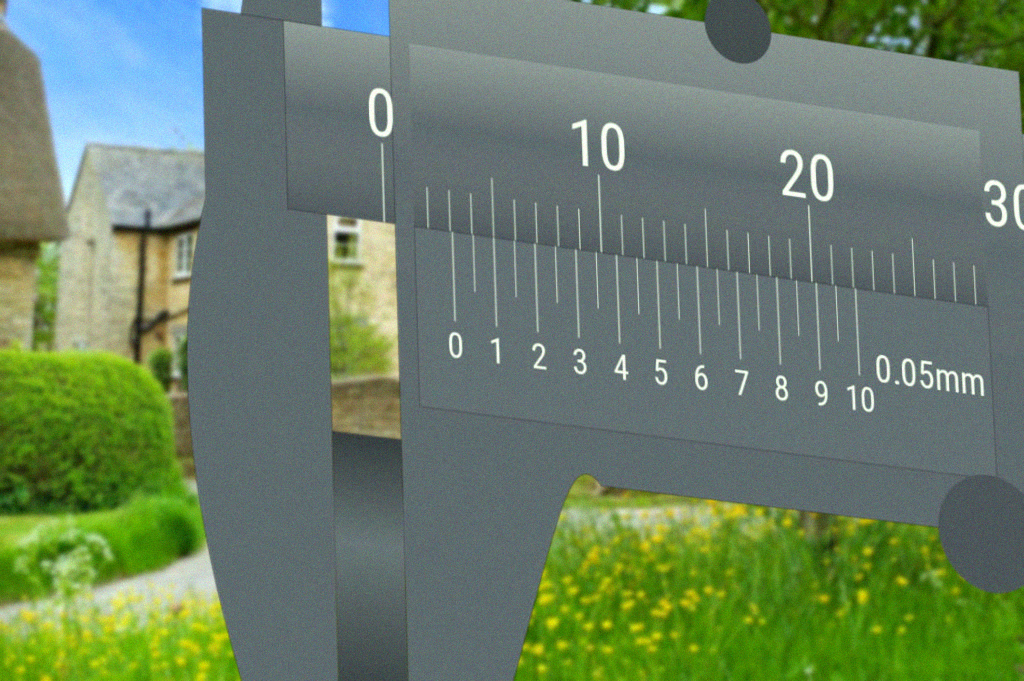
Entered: 3.1 mm
